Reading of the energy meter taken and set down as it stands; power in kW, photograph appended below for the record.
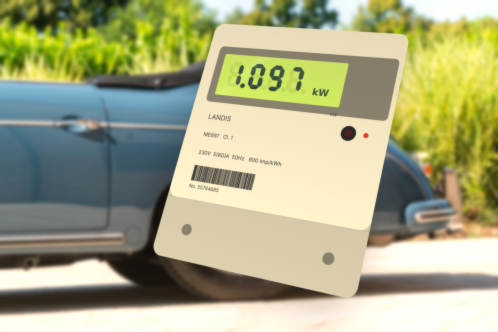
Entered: 1.097 kW
